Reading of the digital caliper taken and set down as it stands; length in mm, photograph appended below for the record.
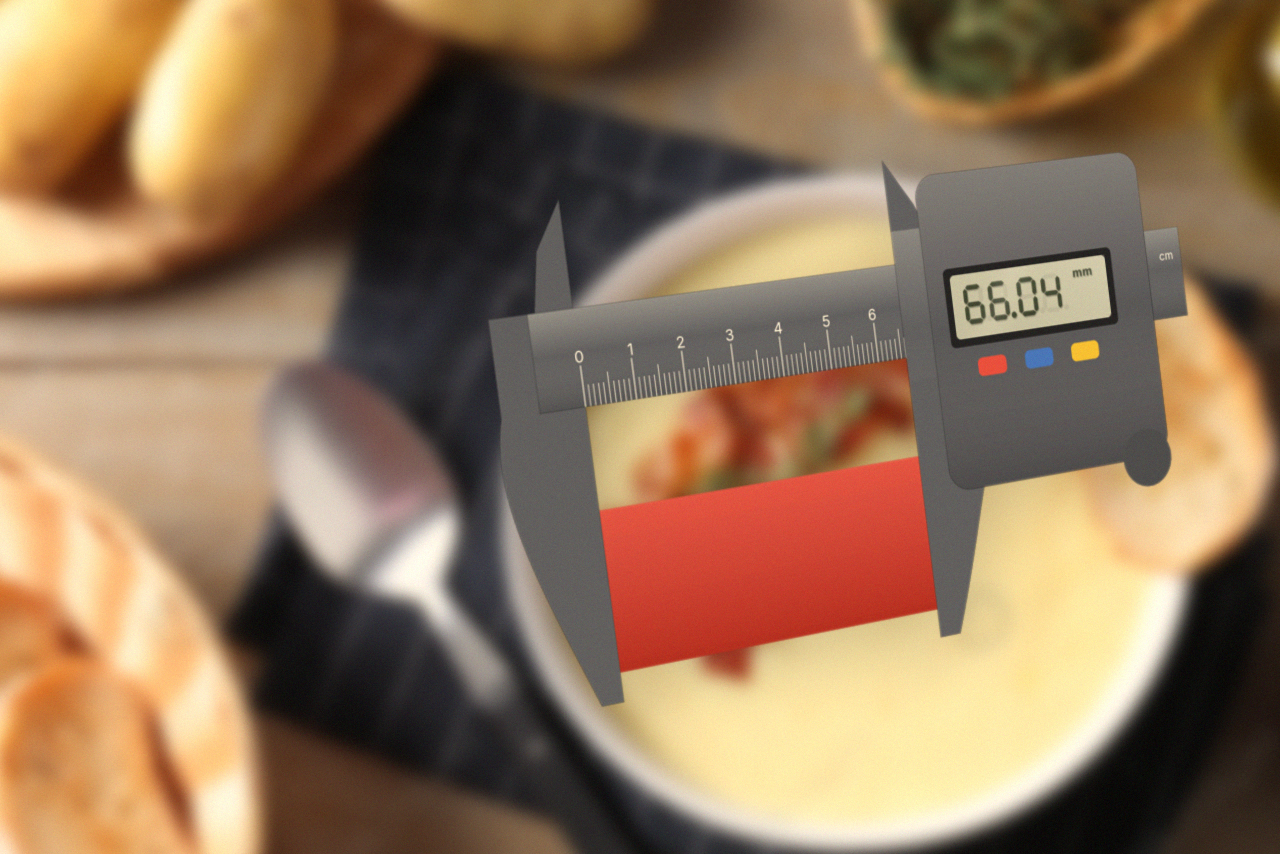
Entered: 66.04 mm
